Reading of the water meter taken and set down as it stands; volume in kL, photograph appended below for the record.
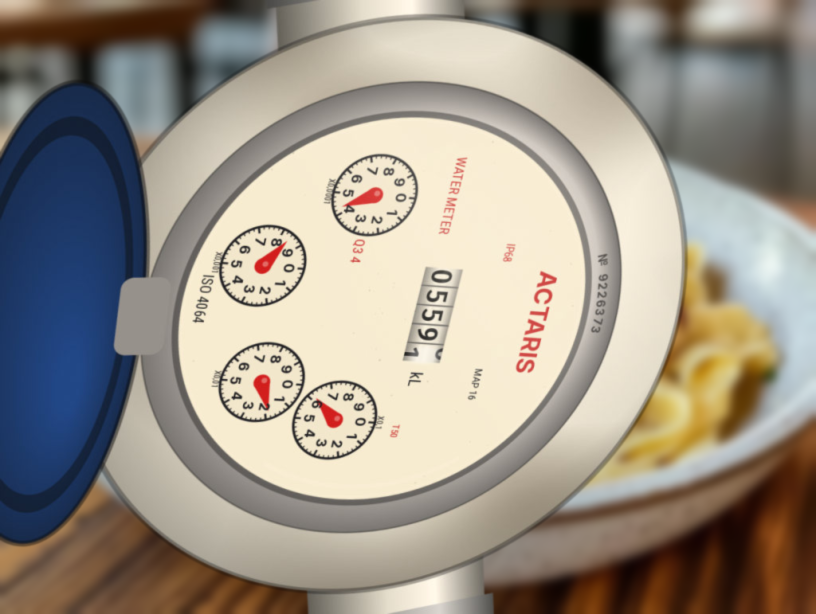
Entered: 5590.6184 kL
